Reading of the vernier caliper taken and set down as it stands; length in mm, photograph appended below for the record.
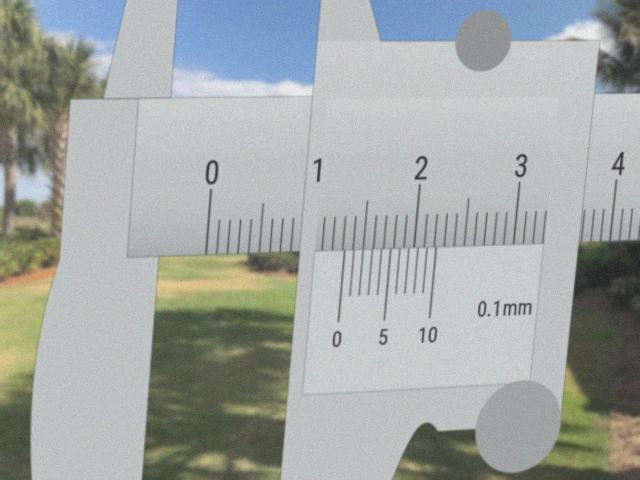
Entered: 13.2 mm
